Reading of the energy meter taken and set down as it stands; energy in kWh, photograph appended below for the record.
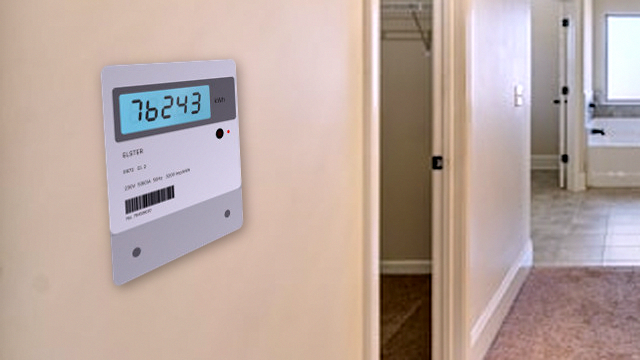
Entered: 76243 kWh
